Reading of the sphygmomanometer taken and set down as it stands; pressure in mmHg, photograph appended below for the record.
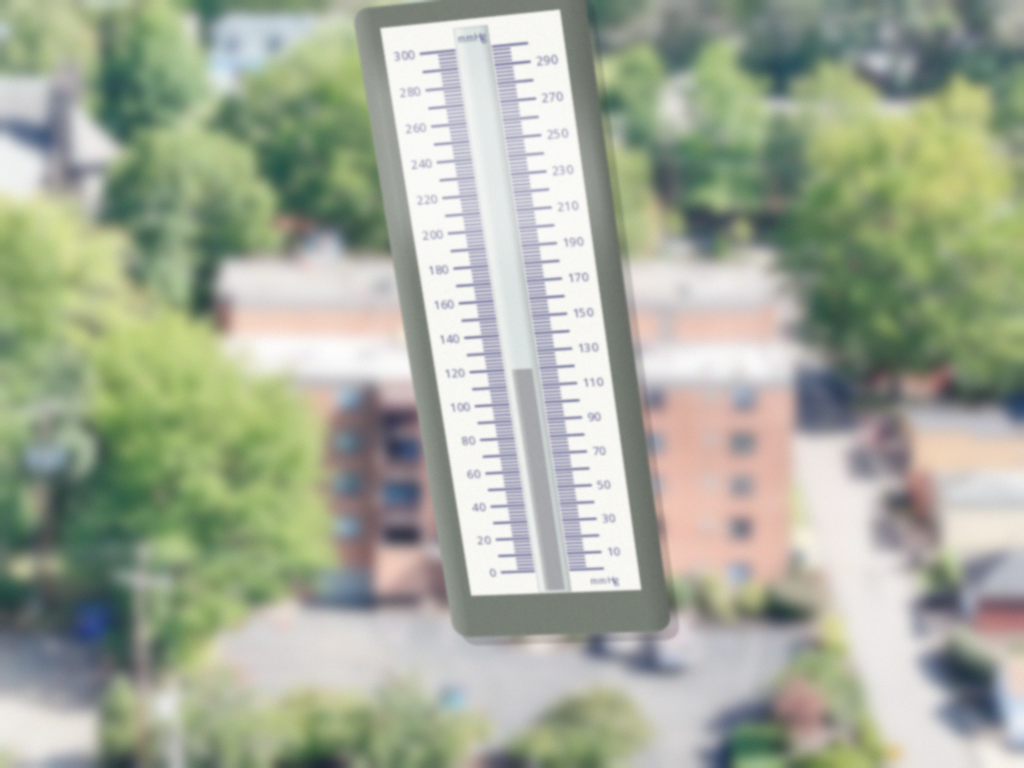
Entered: 120 mmHg
